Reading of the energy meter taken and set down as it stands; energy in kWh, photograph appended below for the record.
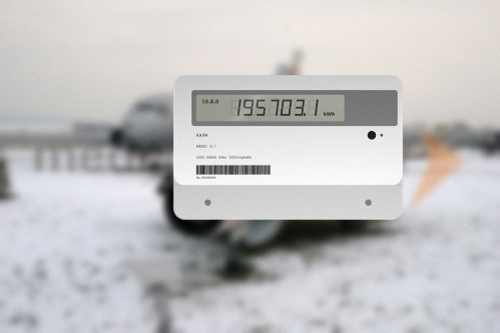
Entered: 195703.1 kWh
